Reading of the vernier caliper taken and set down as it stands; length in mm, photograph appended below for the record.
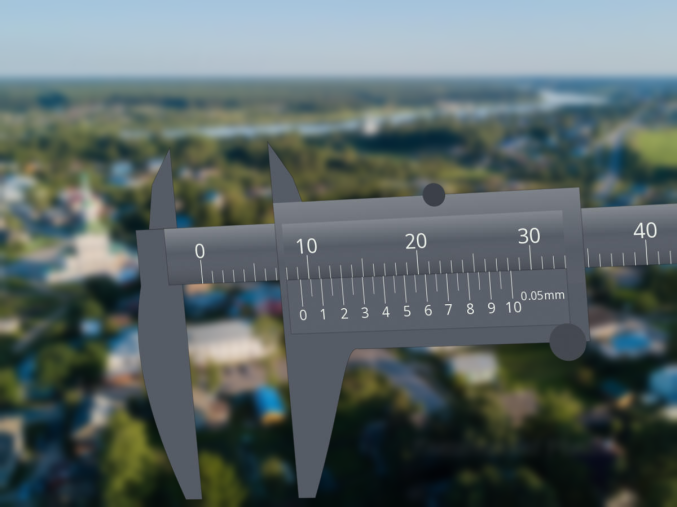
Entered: 9.2 mm
